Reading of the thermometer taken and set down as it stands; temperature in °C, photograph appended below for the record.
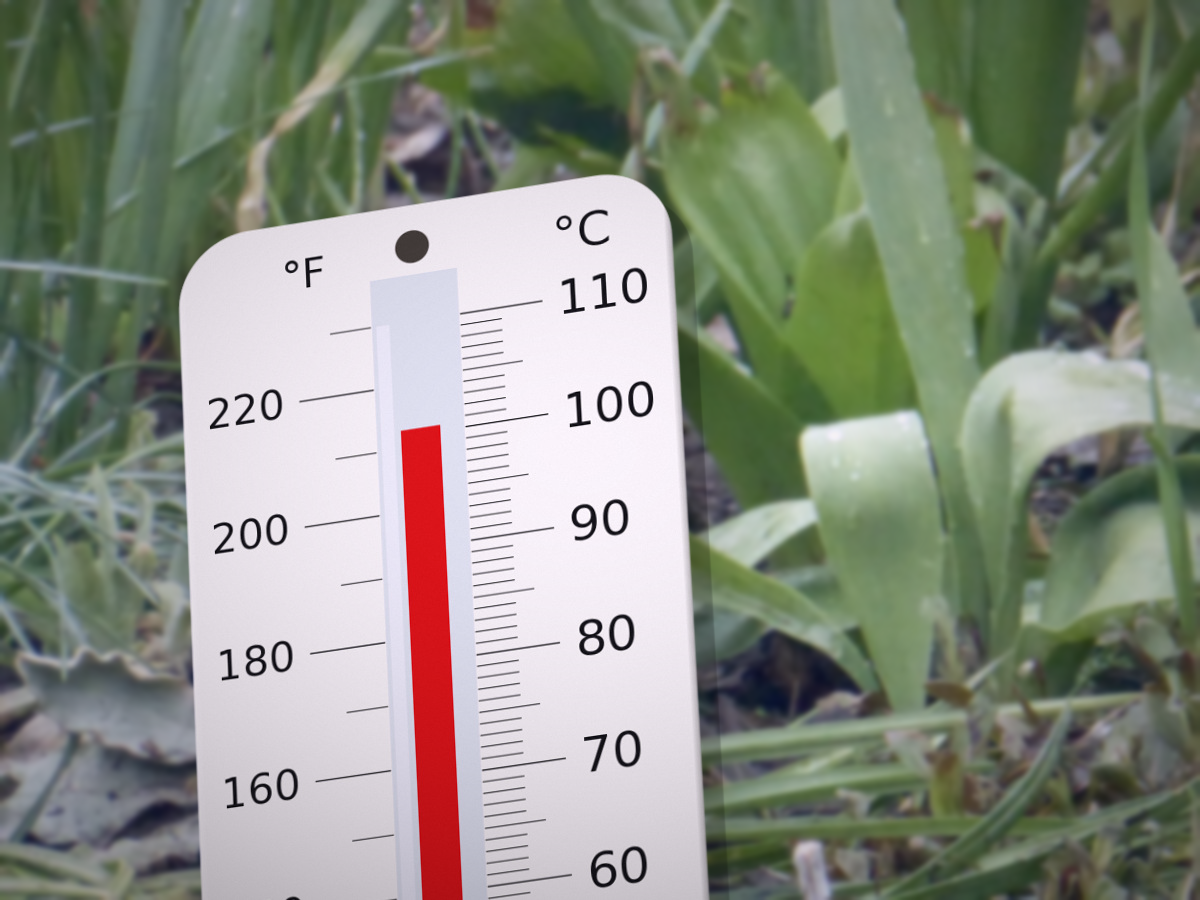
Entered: 100.5 °C
